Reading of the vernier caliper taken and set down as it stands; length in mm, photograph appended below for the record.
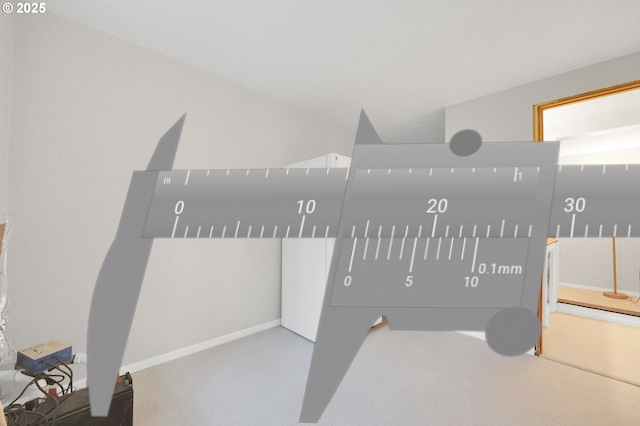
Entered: 14.3 mm
